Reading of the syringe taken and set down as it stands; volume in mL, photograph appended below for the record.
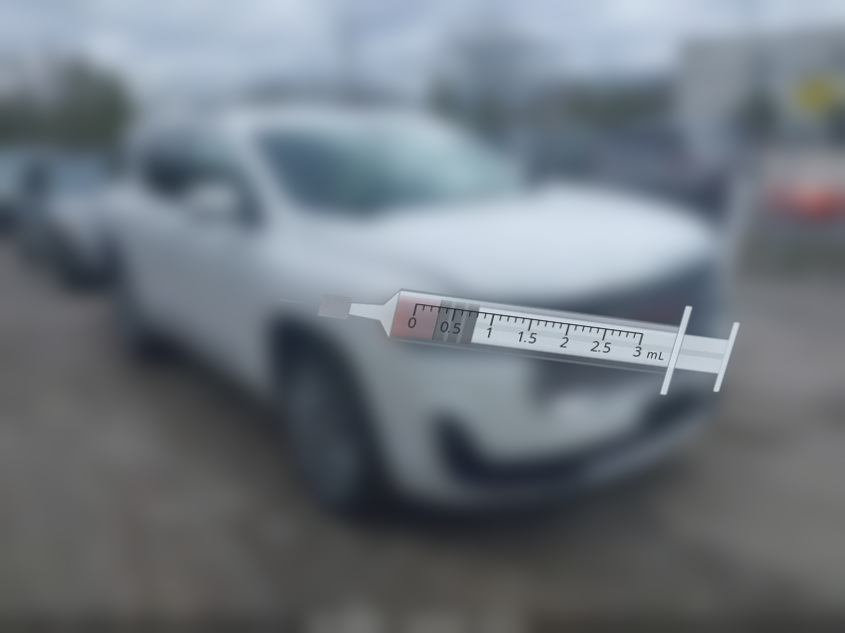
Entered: 0.3 mL
